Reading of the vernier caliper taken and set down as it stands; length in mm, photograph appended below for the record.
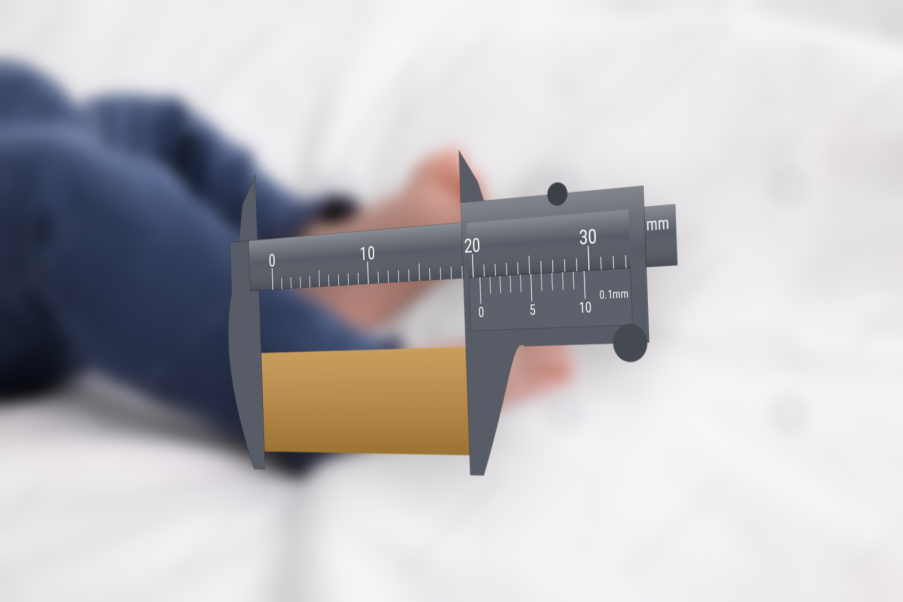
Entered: 20.6 mm
